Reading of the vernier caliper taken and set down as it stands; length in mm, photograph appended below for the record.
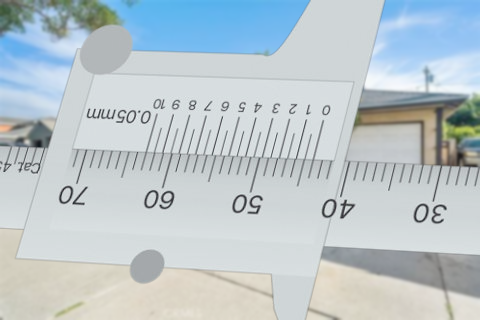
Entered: 44.0 mm
